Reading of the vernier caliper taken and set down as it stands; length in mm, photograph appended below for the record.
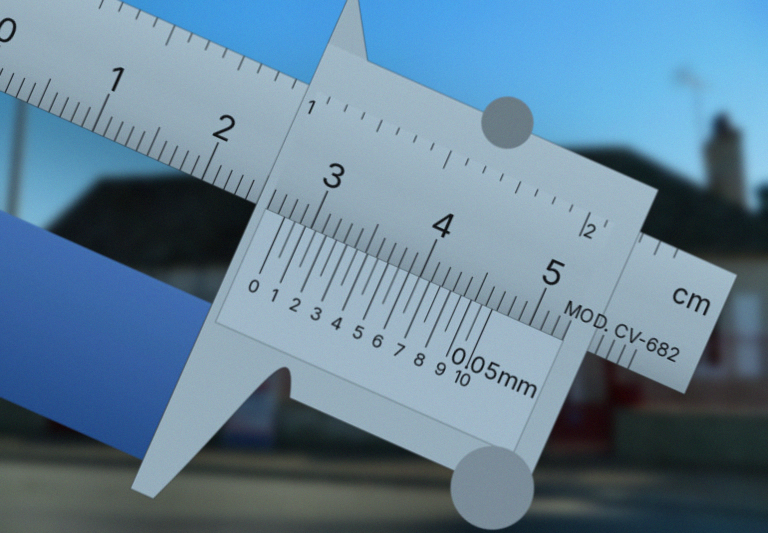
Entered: 27.6 mm
